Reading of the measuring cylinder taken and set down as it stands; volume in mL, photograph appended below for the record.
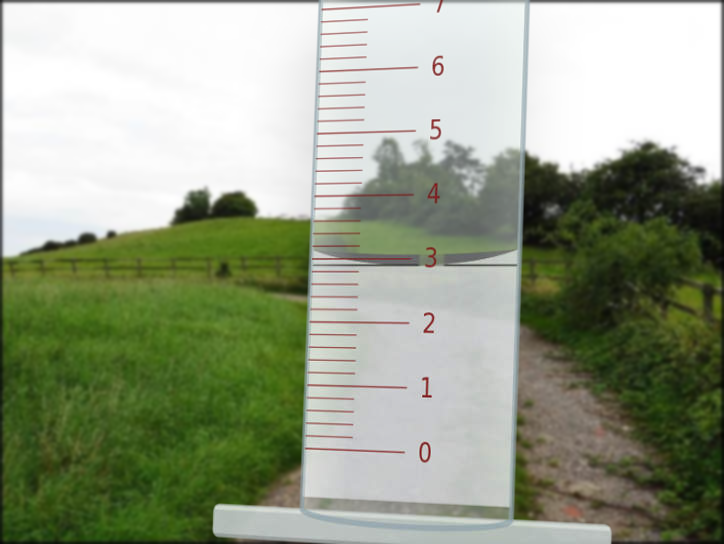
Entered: 2.9 mL
